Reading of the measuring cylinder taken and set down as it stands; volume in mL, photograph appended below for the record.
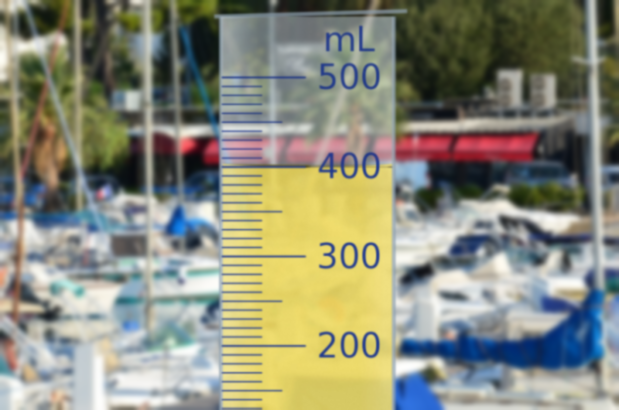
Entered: 400 mL
